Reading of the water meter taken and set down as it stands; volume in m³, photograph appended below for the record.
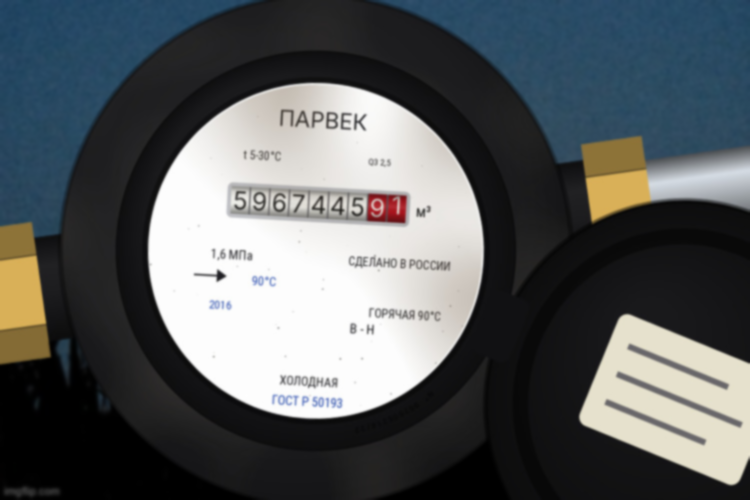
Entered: 5967445.91 m³
